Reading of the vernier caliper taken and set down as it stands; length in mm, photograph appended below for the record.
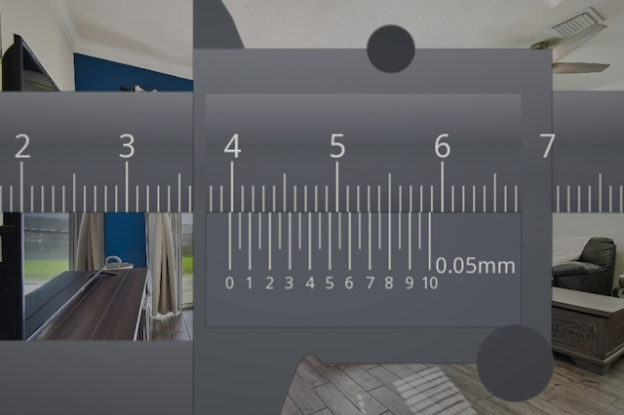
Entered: 39.8 mm
